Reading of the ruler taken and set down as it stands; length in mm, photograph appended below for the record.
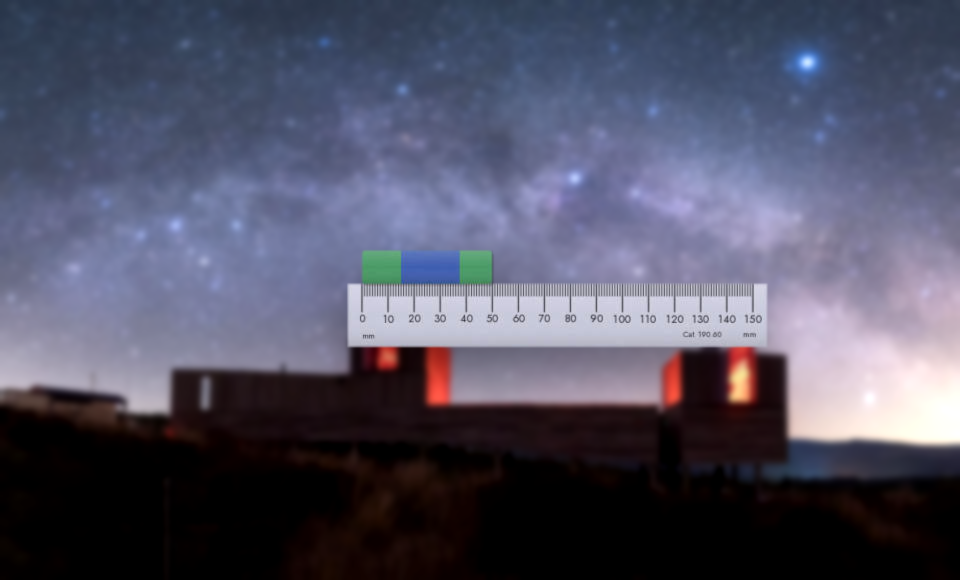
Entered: 50 mm
